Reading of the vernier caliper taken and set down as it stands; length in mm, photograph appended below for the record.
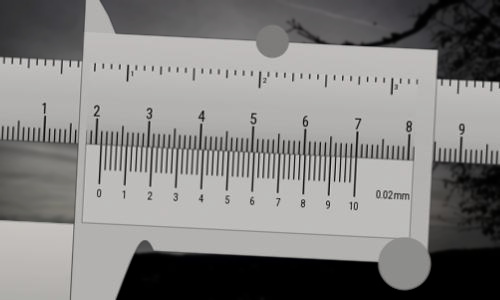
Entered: 21.0 mm
